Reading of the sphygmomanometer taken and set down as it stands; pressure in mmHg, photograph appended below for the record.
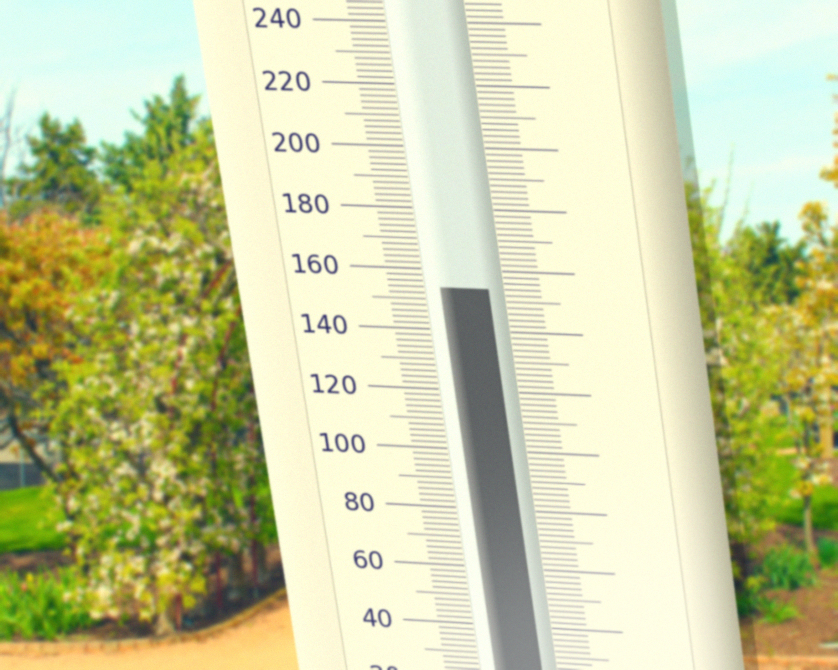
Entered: 154 mmHg
